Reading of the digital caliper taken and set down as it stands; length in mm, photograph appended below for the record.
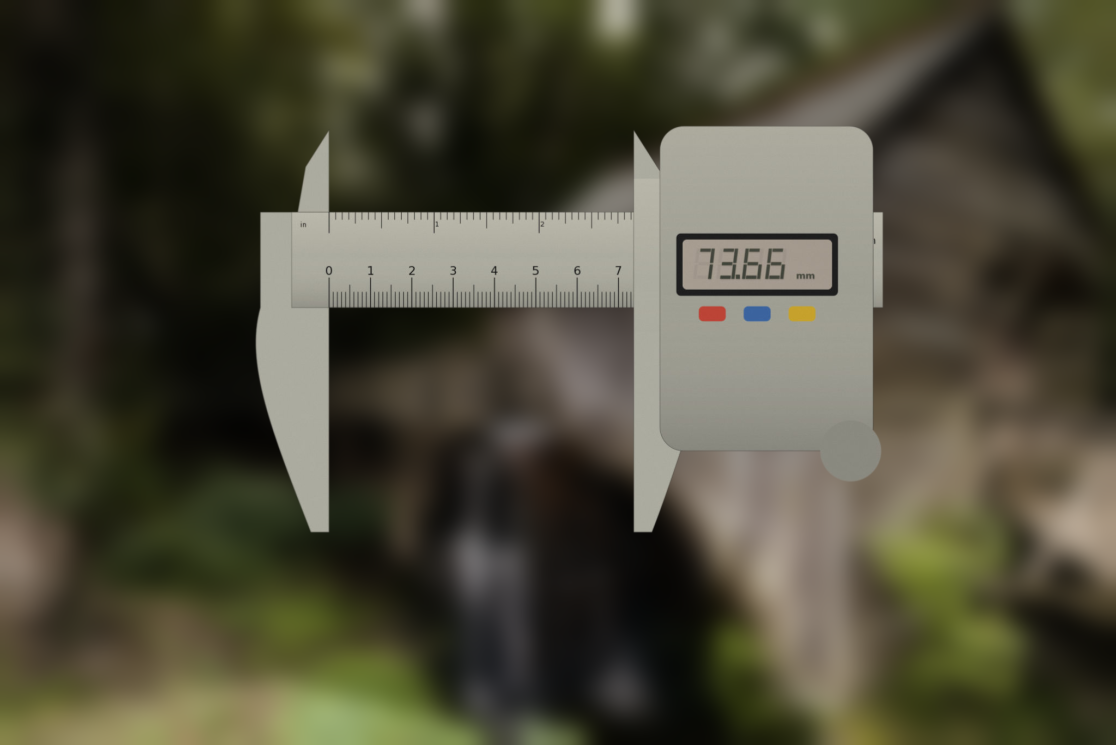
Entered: 73.66 mm
